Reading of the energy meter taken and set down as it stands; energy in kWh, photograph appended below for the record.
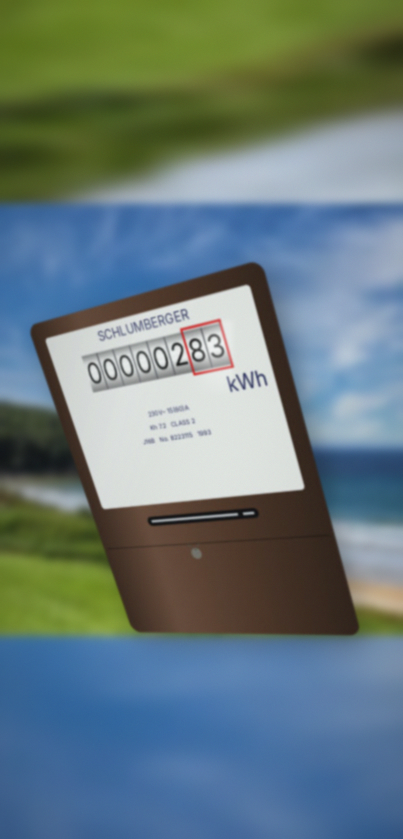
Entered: 2.83 kWh
